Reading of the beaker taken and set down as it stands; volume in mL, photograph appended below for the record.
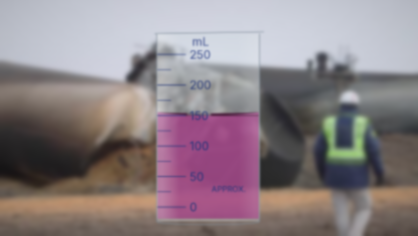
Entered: 150 mL
